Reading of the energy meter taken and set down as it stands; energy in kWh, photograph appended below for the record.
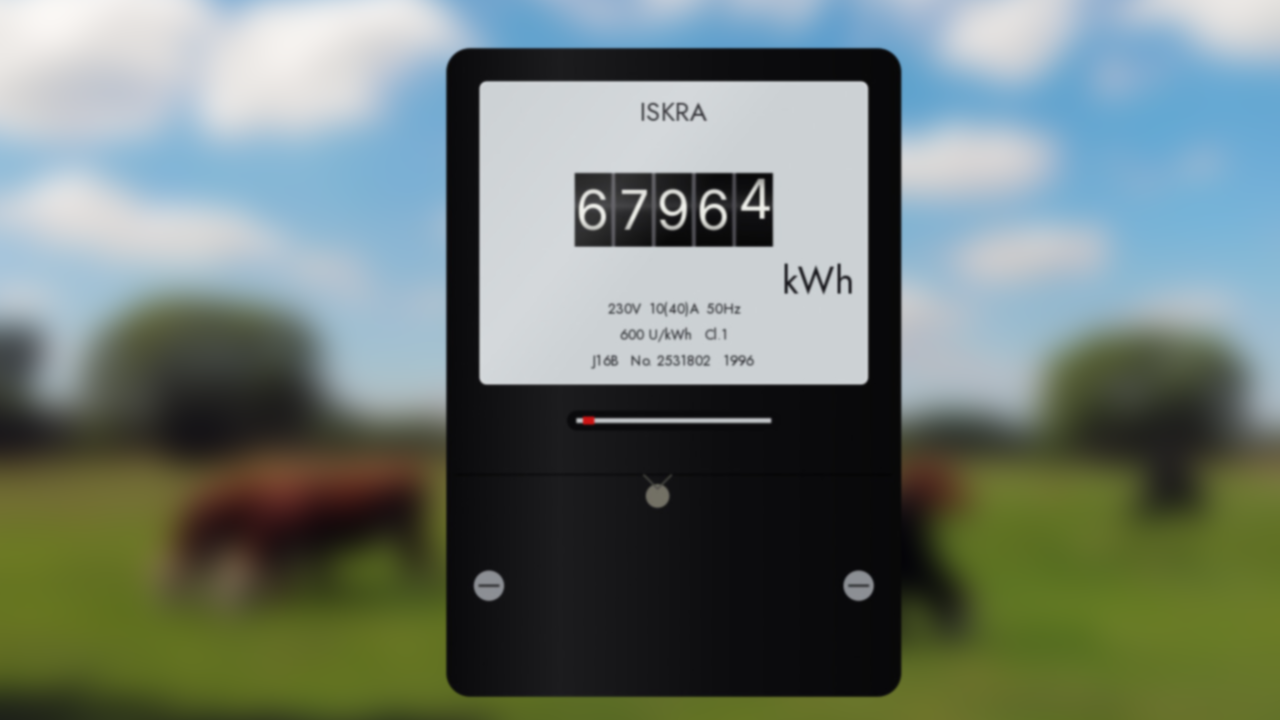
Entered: 67964 kWh
